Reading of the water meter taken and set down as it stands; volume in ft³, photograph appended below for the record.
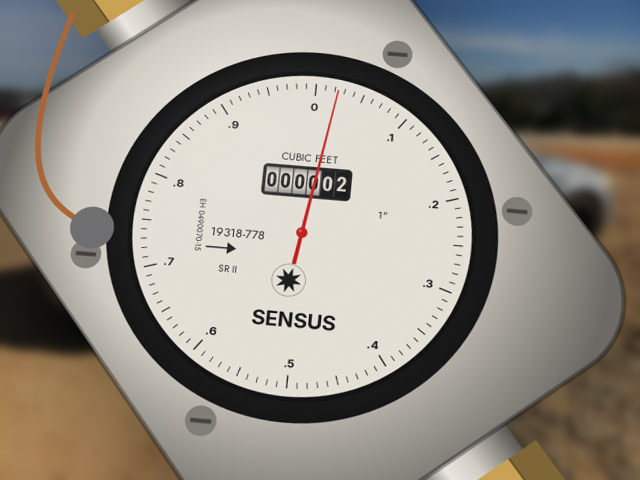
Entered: 2.02 ft³
